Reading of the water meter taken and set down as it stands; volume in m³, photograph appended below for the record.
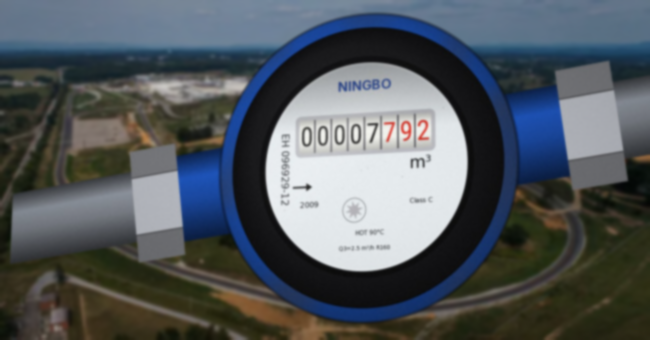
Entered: 7.792 m³
